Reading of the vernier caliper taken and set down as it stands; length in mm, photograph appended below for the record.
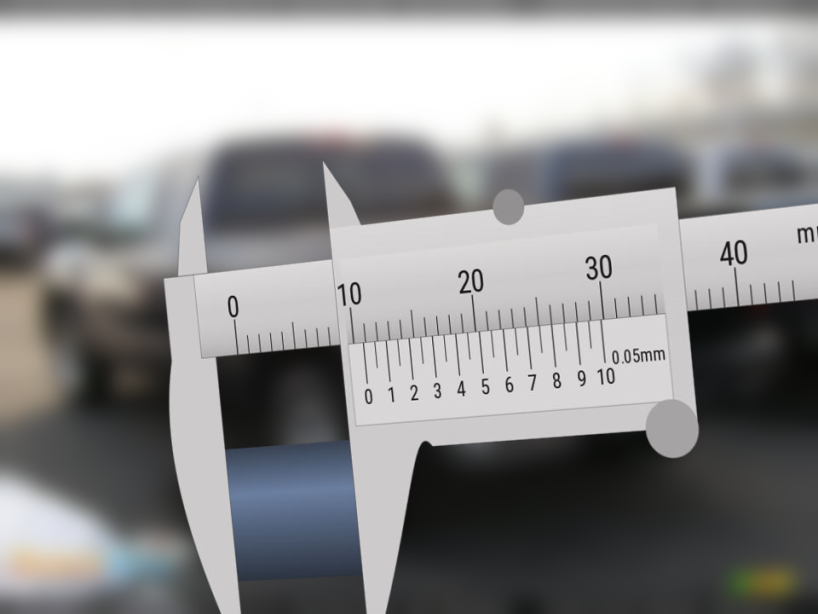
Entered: 10.8 mm
